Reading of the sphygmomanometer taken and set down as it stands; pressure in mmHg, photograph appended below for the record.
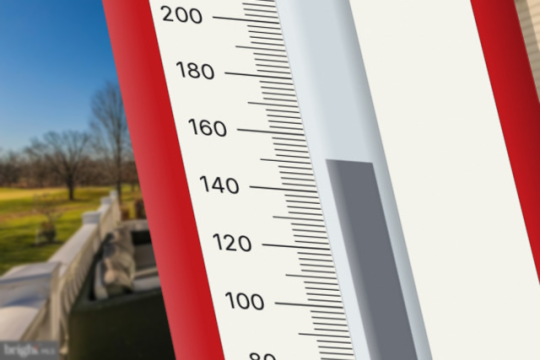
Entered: 152 mmHg
